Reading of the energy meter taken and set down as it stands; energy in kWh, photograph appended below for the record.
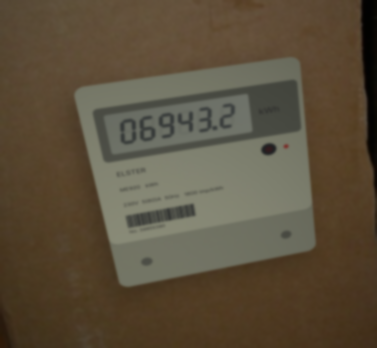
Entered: 6943.2 kWh
